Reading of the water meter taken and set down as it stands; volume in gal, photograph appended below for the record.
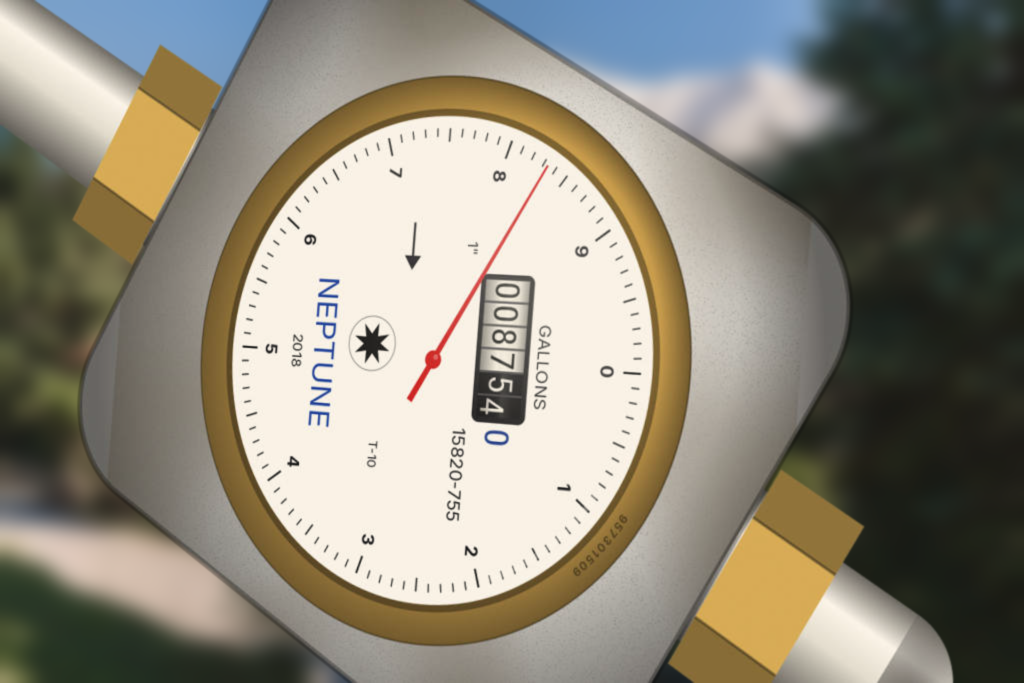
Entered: 87538.3 gal
